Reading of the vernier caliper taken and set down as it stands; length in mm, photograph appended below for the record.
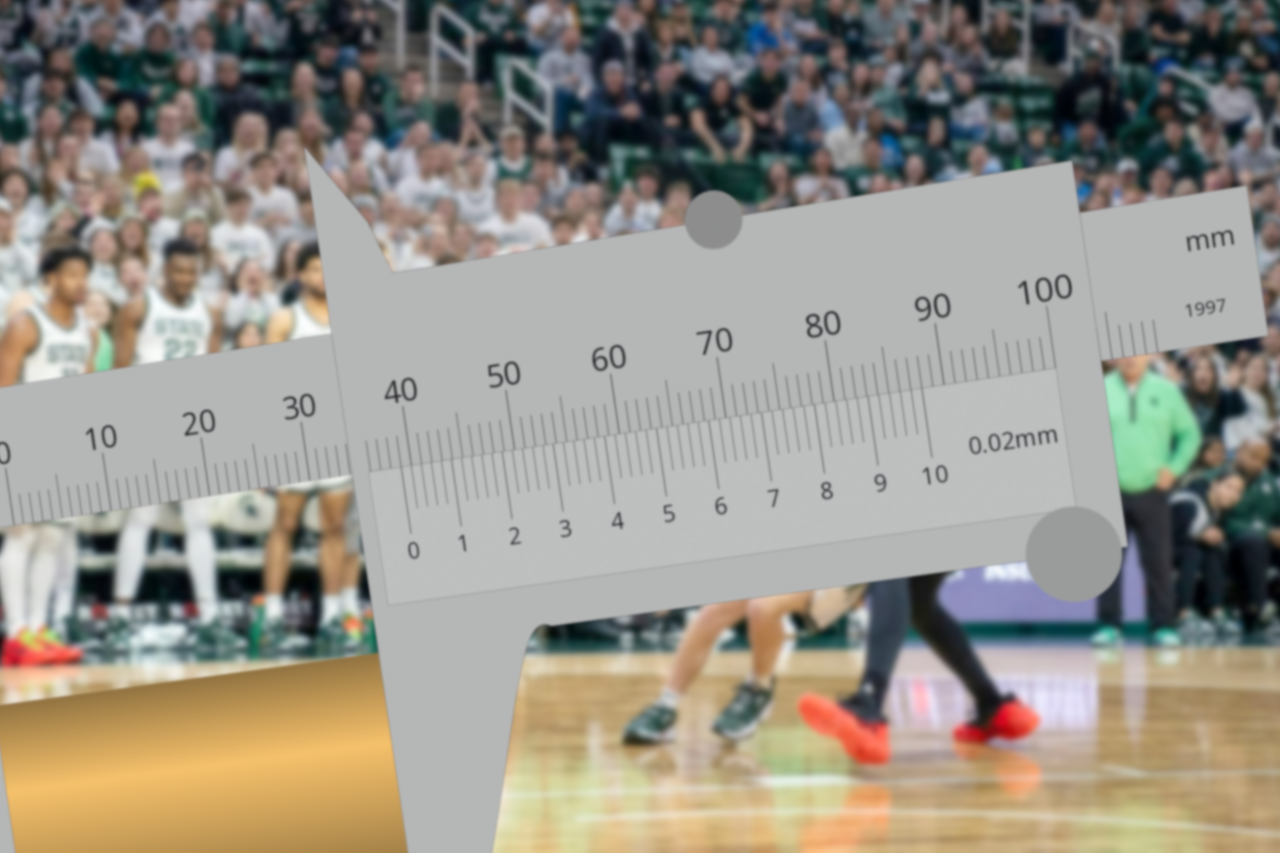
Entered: 39.0 mm
